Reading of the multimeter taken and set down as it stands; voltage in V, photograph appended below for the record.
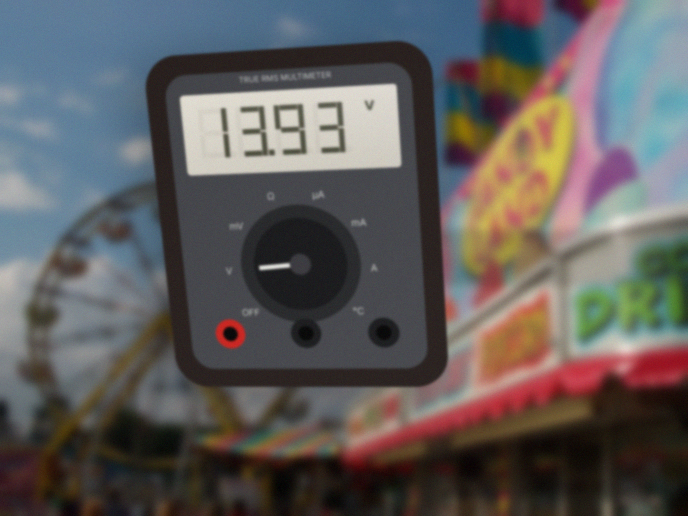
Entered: 13.93 V
